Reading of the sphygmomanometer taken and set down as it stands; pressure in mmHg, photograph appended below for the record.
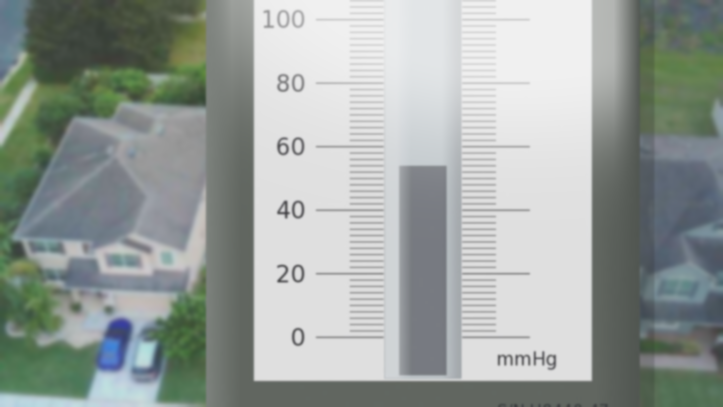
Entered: 54 mmHg
